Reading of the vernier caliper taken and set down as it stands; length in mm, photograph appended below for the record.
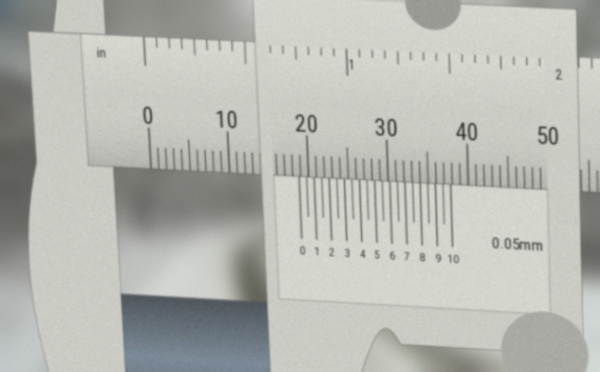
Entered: 18.8 mm
